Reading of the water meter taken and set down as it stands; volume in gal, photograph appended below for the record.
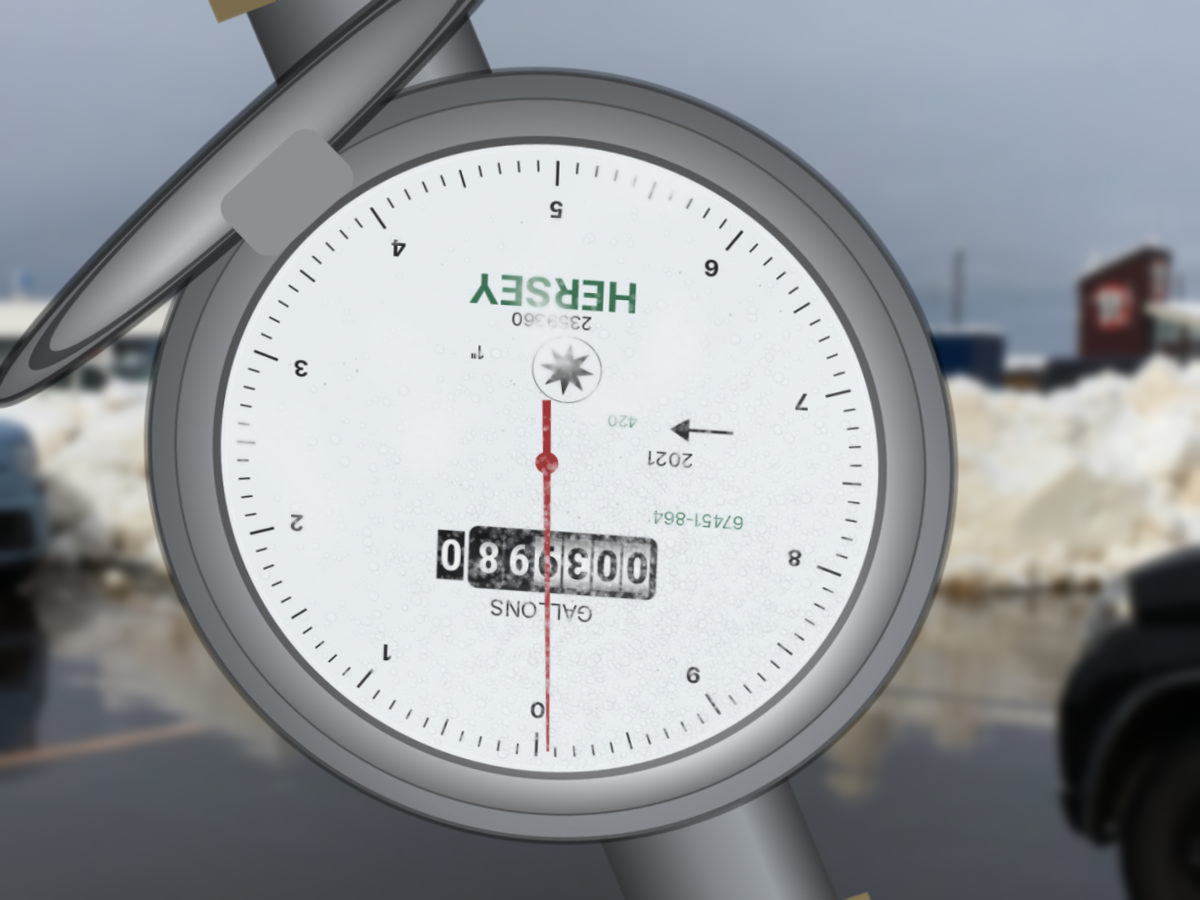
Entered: 39979.9 gal
